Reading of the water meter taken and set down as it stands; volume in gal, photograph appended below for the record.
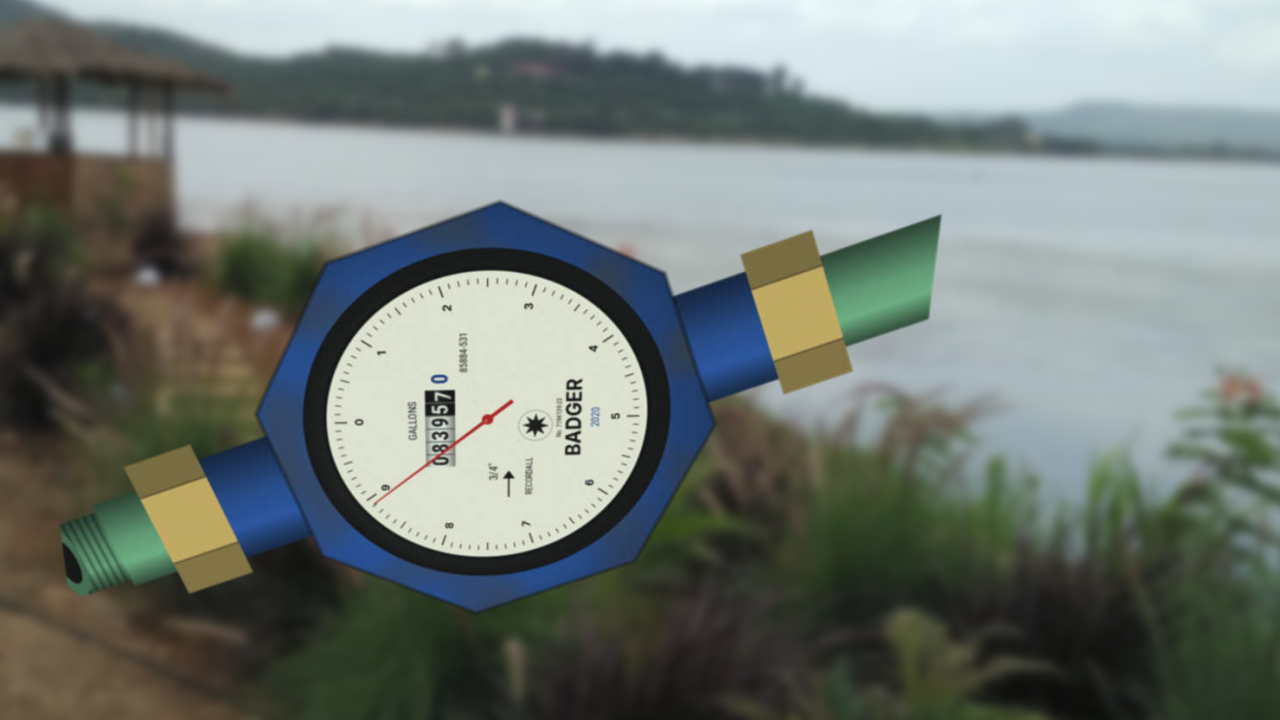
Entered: 839568.9 gal
